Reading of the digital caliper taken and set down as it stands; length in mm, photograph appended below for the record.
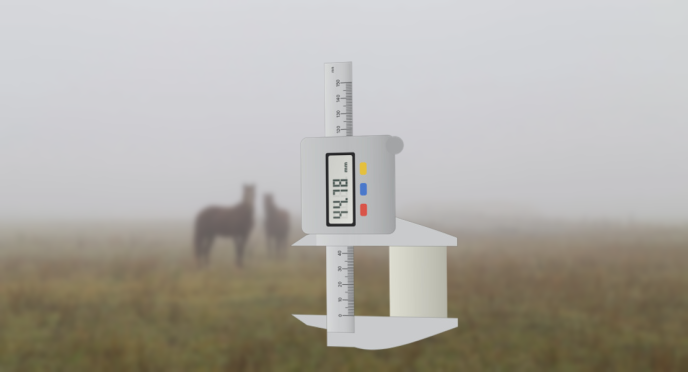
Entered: 44.78 mm
